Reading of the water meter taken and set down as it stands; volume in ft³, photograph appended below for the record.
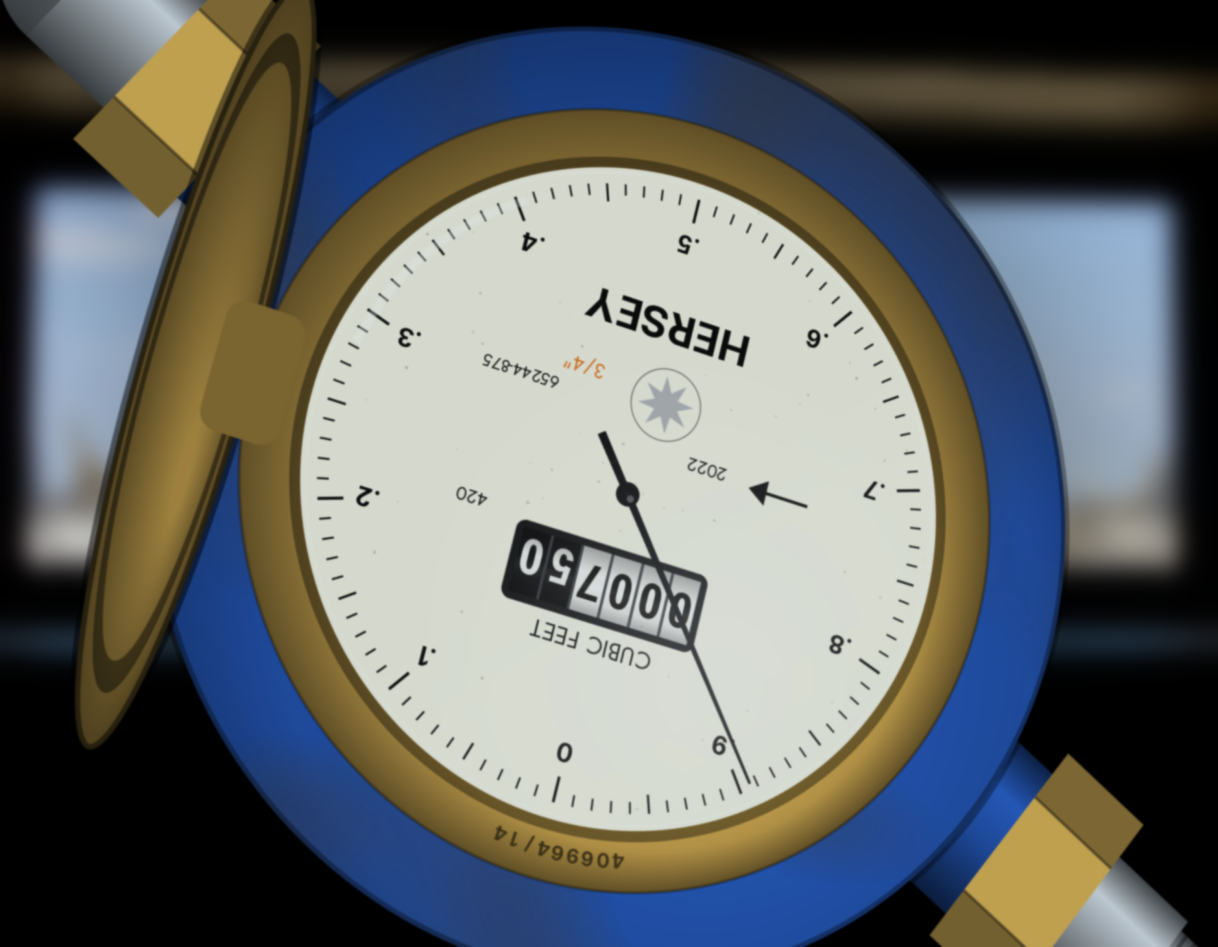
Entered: 749.89 ft³
